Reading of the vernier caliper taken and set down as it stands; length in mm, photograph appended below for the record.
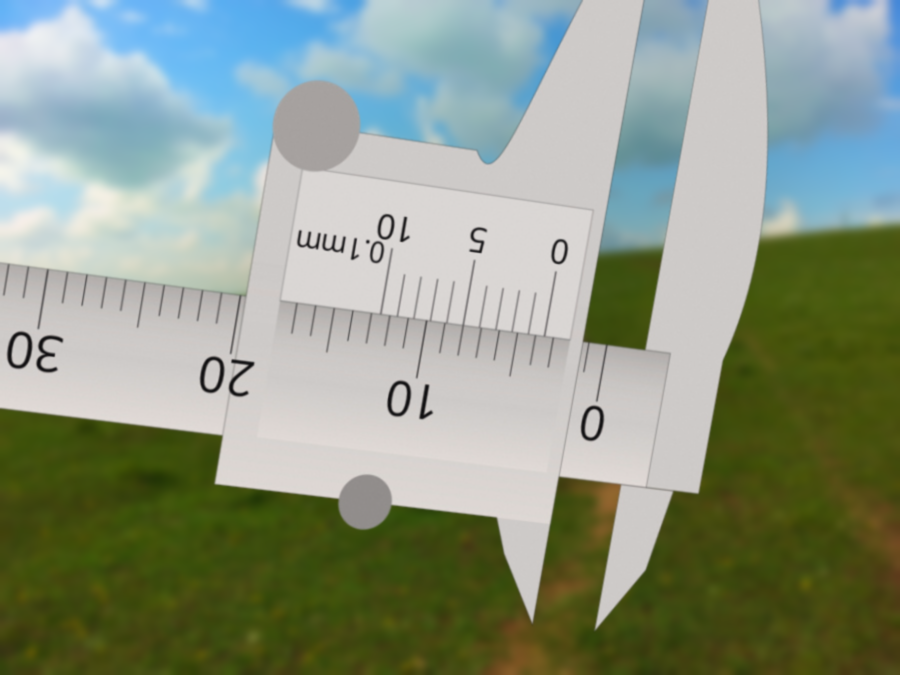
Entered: 3.5 mm
